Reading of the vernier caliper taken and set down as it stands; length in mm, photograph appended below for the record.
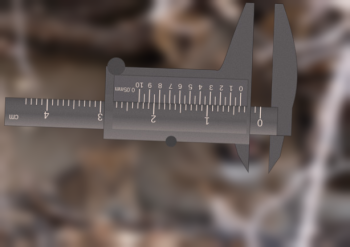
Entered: 3.8 mm
